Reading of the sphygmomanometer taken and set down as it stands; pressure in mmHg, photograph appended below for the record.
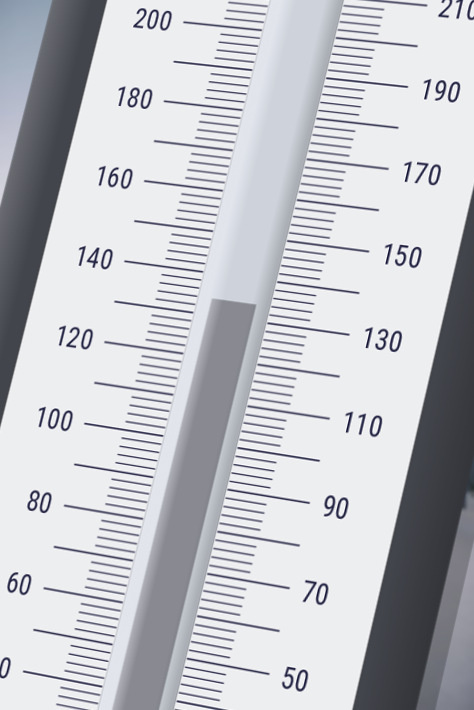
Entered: 134 mmHg
